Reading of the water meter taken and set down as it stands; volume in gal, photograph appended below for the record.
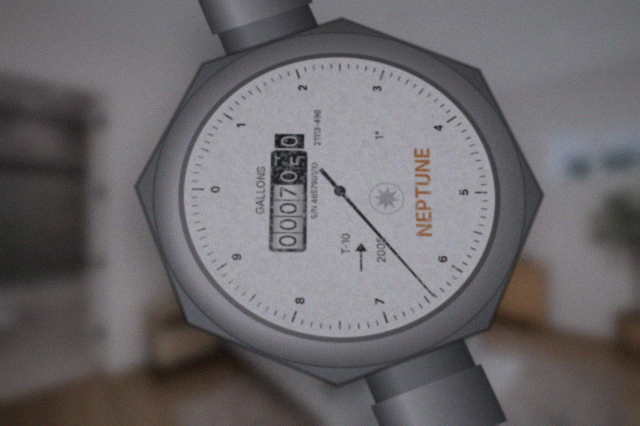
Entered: 7046.4 gal
